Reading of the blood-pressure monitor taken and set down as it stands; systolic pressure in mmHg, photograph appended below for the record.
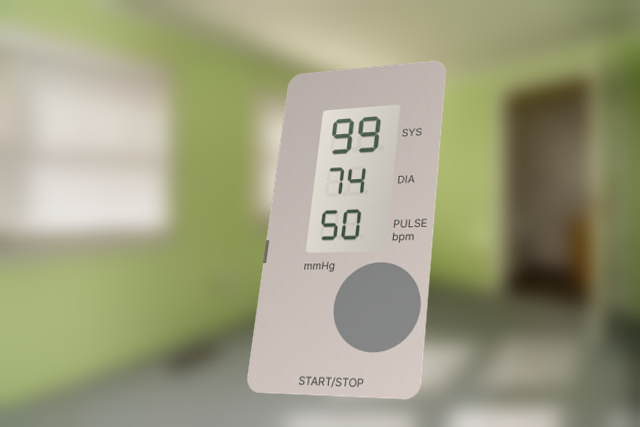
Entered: 99 mmHg
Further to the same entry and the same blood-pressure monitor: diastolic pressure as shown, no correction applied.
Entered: 74 mmHg
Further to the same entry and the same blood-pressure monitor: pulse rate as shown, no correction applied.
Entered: 50 bpm
